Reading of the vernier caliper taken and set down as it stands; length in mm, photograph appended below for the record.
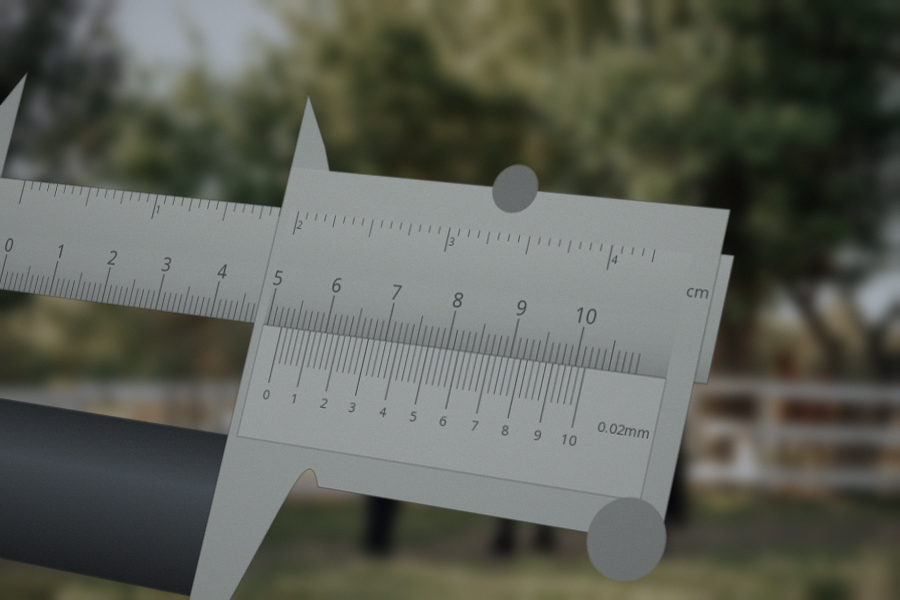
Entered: 52.5 mm
